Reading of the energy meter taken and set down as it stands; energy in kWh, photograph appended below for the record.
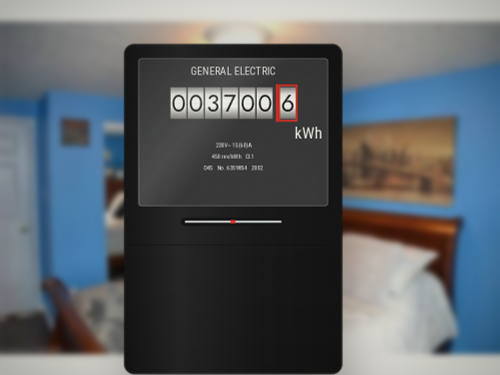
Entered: 3700.6 kWh
